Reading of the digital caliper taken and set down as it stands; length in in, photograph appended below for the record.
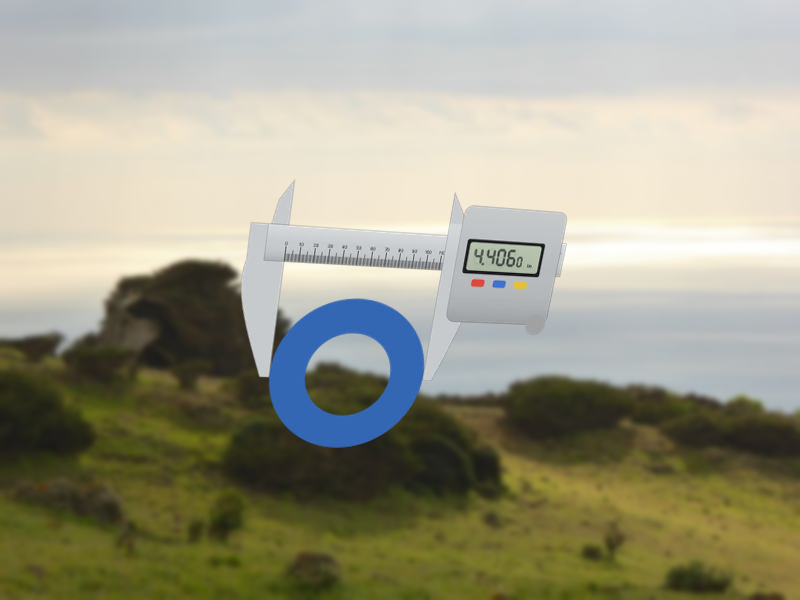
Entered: 4.4060 in
